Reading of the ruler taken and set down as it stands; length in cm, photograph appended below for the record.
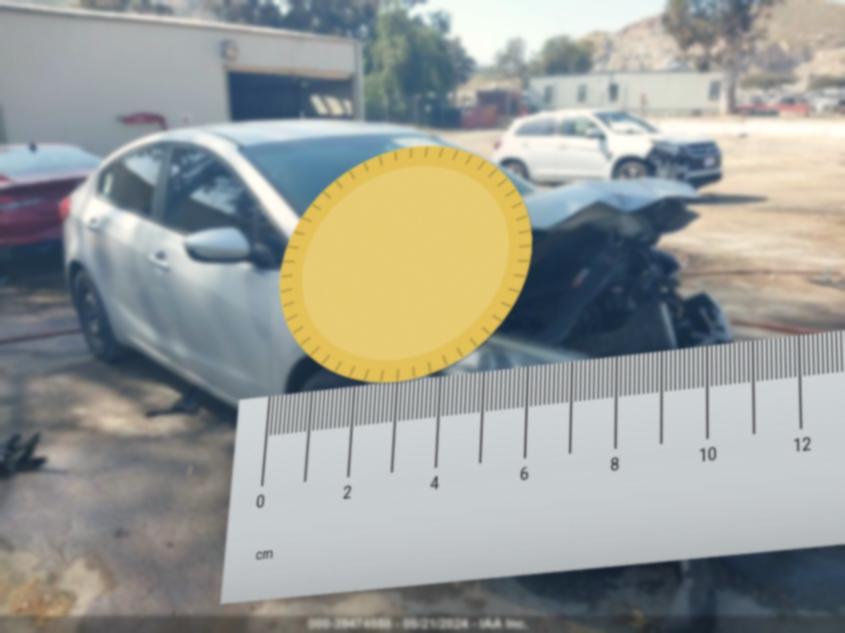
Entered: 6 cm
